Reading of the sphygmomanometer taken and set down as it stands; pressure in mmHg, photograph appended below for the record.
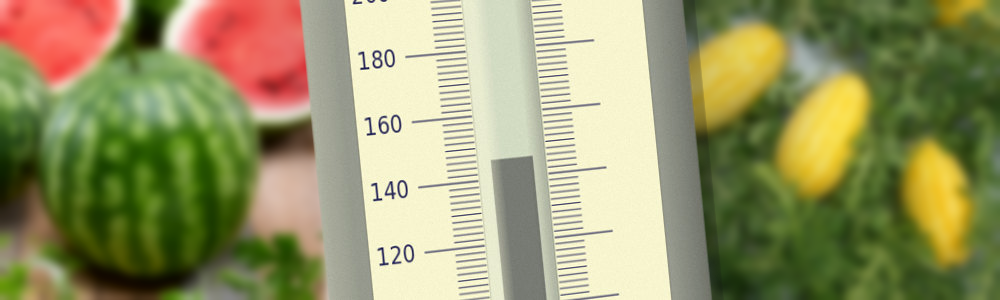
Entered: 146 mmHg
